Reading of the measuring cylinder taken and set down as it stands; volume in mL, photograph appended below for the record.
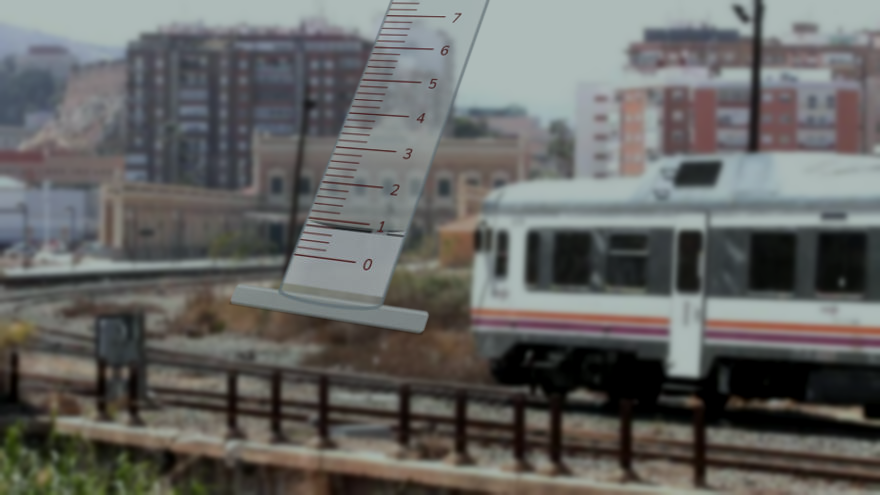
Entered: 0.8 mL
